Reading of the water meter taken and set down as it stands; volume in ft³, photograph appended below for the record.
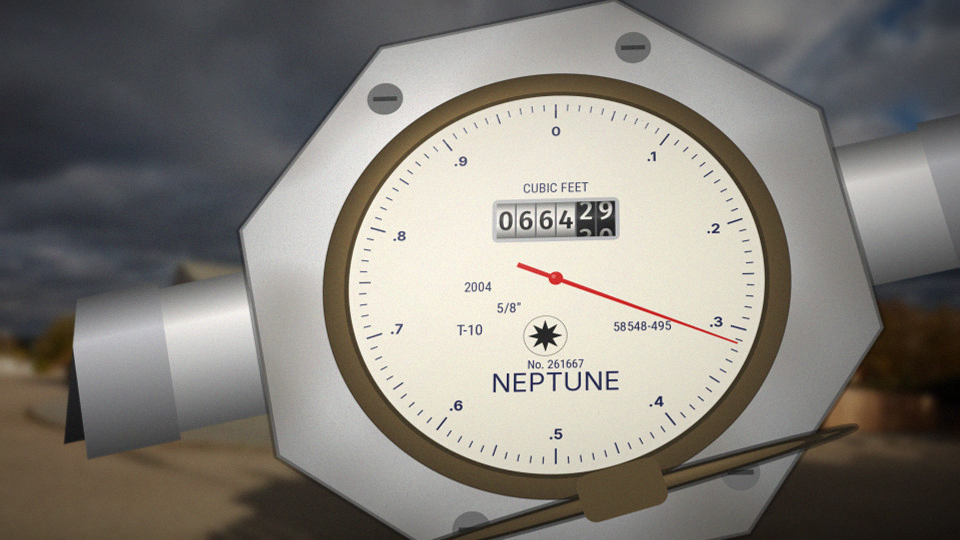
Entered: 66429.31 ft³
